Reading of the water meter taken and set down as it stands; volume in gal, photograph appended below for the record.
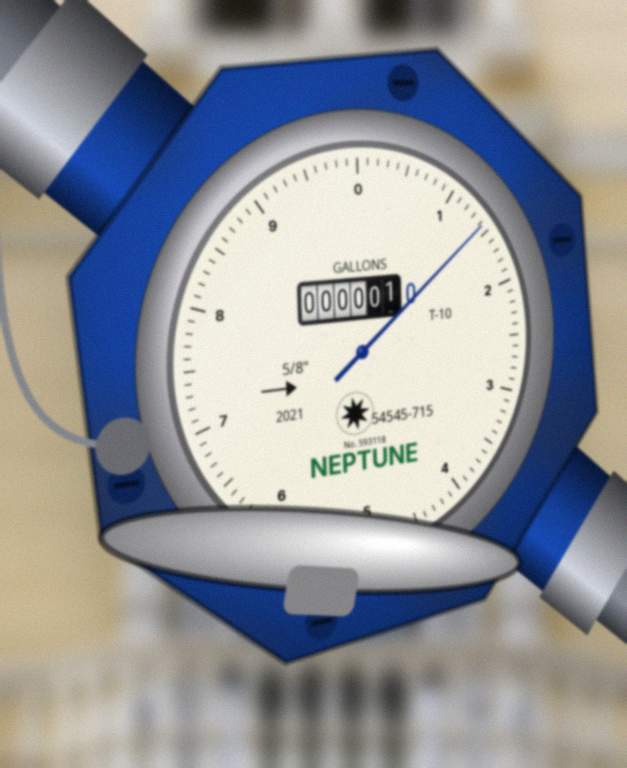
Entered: 11.4 gal
